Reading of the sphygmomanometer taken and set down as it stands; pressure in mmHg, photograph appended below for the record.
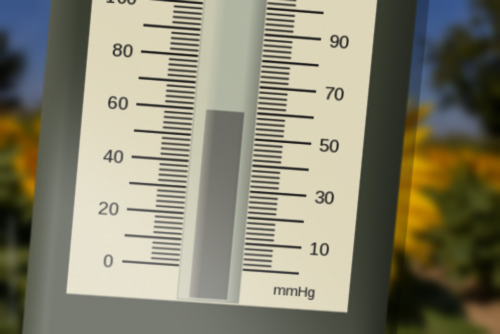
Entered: 60 mmHg
